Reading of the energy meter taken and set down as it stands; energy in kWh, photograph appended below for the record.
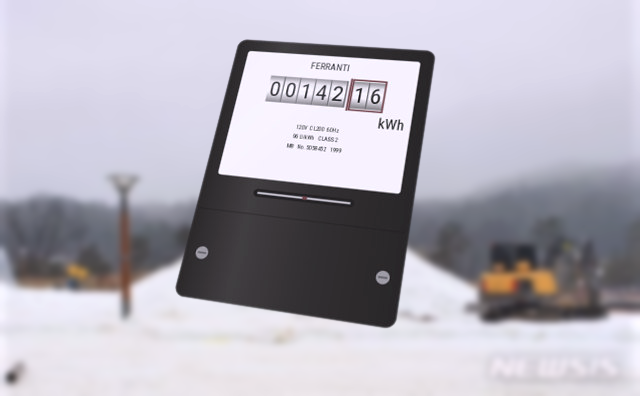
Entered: 142.16 kWh
